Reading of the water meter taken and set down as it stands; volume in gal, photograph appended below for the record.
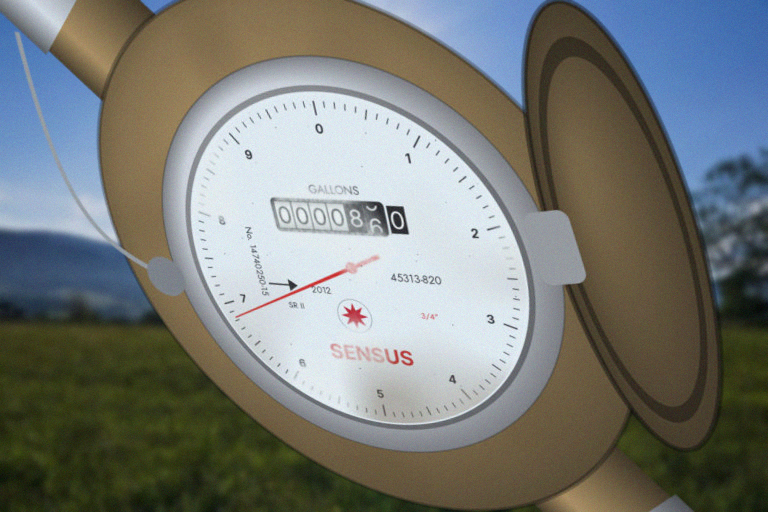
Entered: 856.8 gal
